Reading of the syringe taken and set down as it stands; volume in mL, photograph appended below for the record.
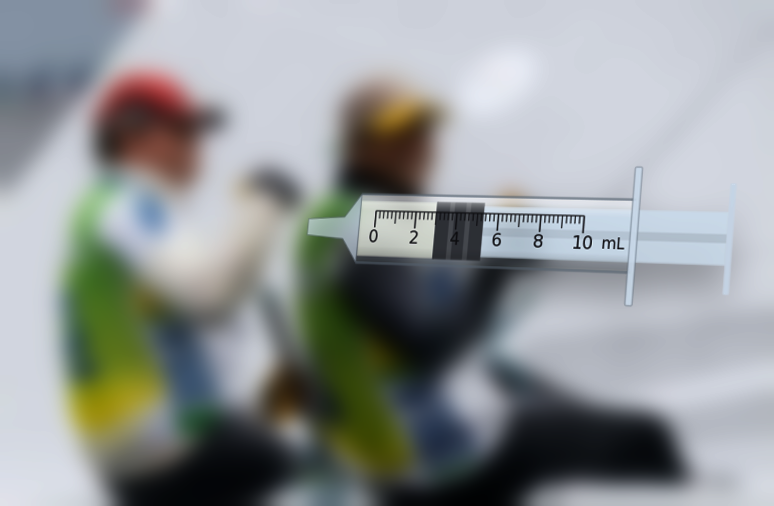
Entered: 3 mL
